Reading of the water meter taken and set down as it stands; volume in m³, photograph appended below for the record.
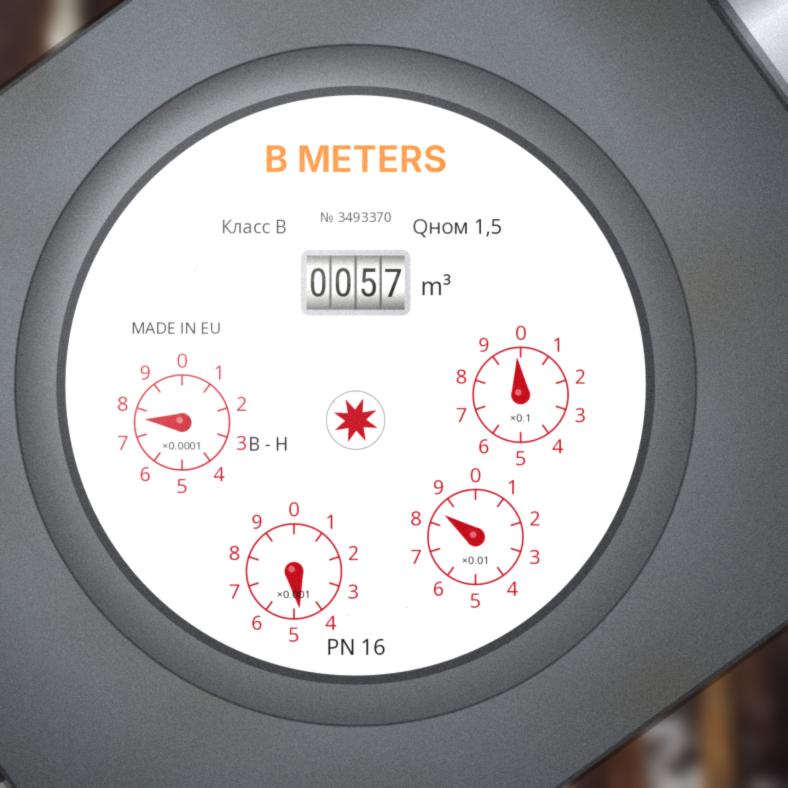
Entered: 56.9847 m³
